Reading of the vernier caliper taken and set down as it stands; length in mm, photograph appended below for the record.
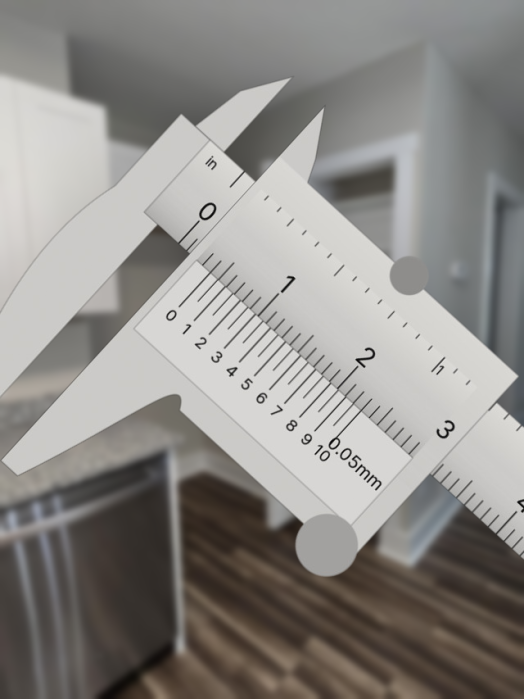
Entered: 4.0 mm
